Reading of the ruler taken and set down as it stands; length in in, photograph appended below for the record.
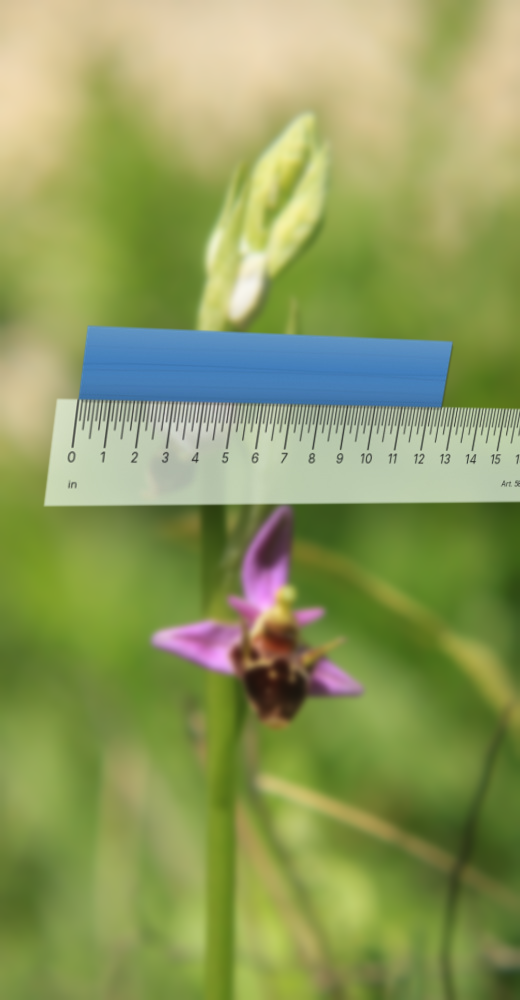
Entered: 12.5 in
